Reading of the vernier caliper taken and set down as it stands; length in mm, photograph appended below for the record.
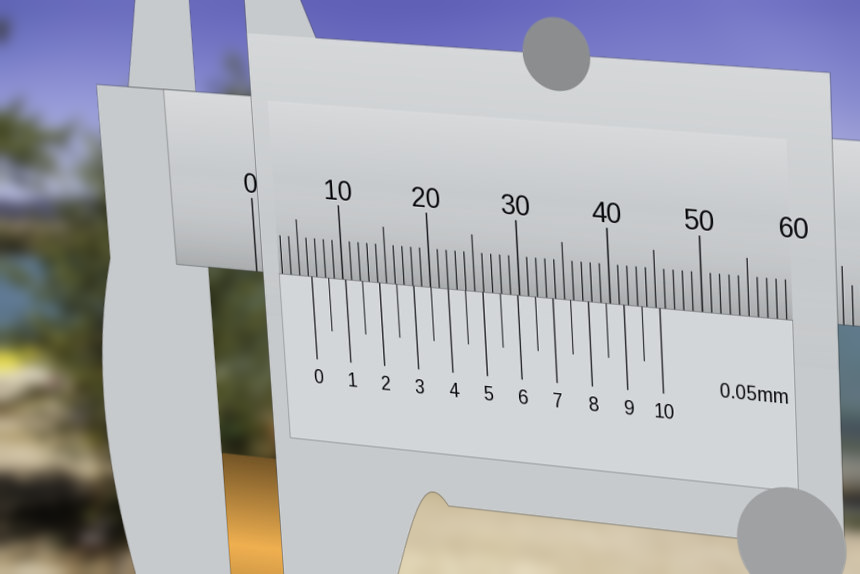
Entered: 6.4 mm
